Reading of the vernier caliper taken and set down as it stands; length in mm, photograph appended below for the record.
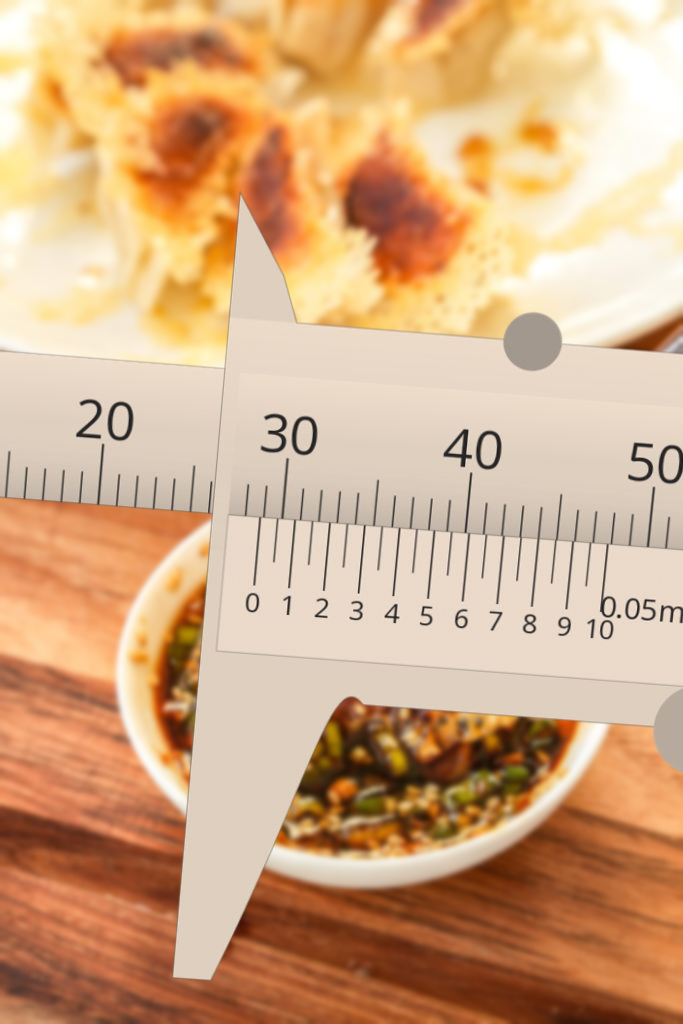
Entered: 28.8 mm
